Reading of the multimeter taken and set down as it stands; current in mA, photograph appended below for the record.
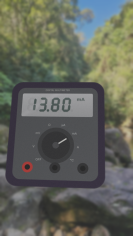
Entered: 13.80 mA
